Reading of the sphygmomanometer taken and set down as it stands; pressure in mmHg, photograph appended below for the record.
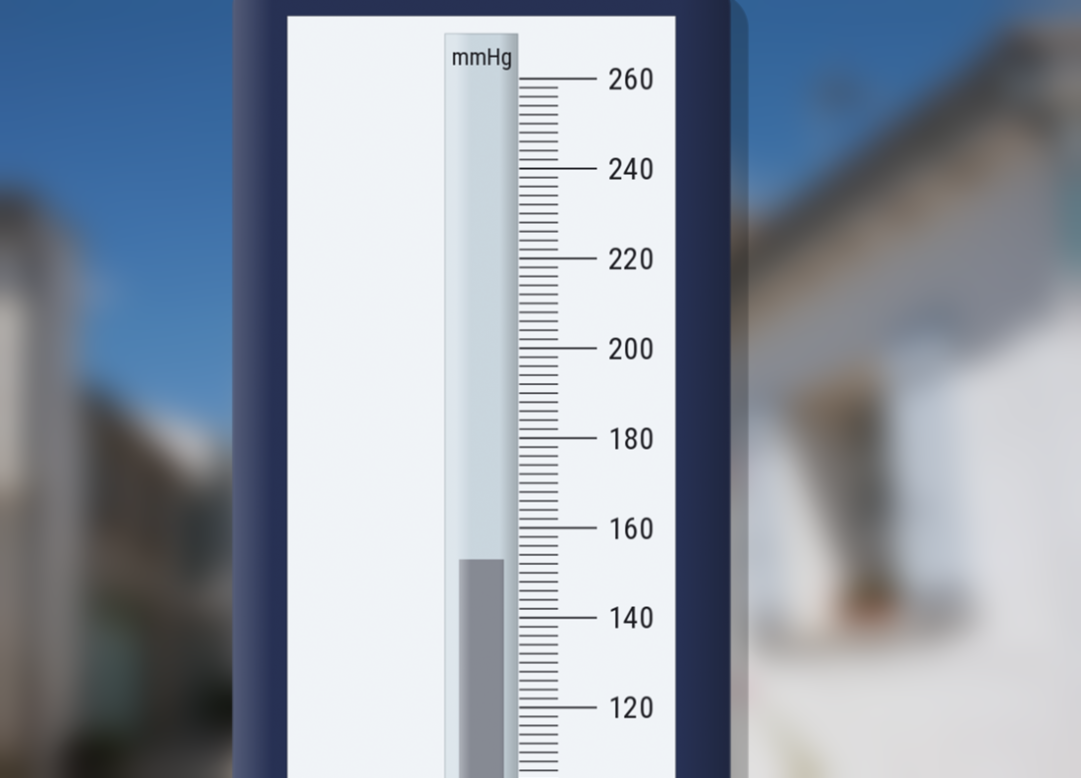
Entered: 153 mmHg
